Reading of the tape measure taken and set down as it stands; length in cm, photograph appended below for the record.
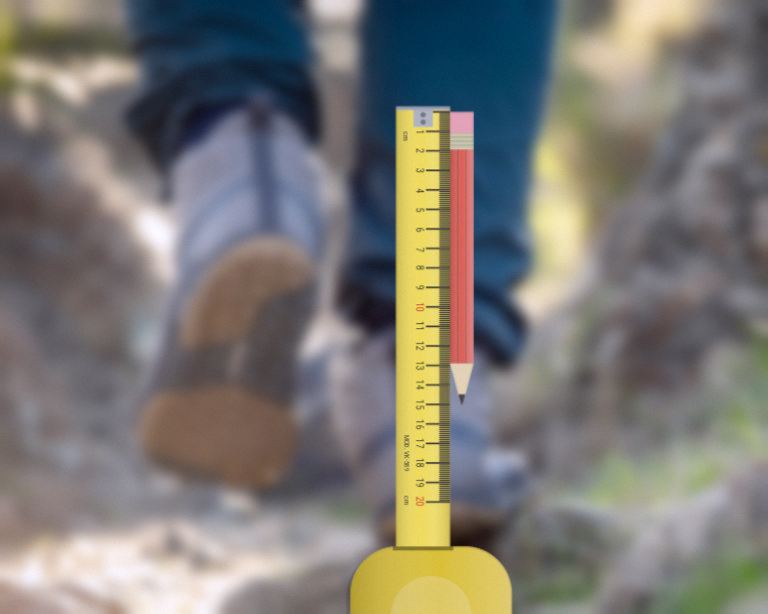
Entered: 15 cm
